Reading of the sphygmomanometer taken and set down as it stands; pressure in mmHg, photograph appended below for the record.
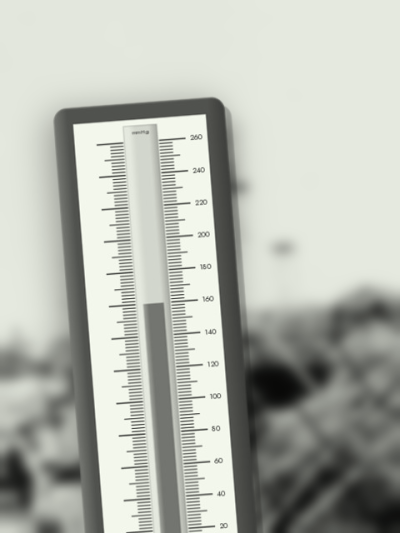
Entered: 160 mmHg
